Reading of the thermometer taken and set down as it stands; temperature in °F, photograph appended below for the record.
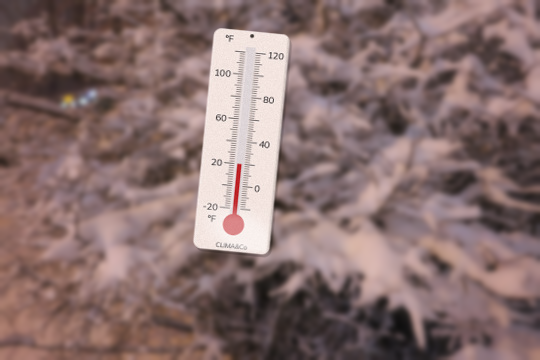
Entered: 20 °F
